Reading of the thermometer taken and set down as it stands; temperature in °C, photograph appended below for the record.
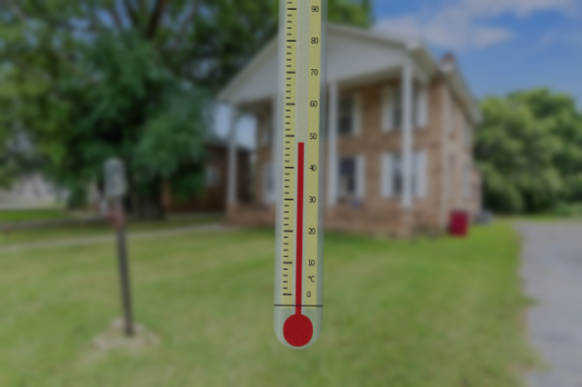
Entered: 48 °C
